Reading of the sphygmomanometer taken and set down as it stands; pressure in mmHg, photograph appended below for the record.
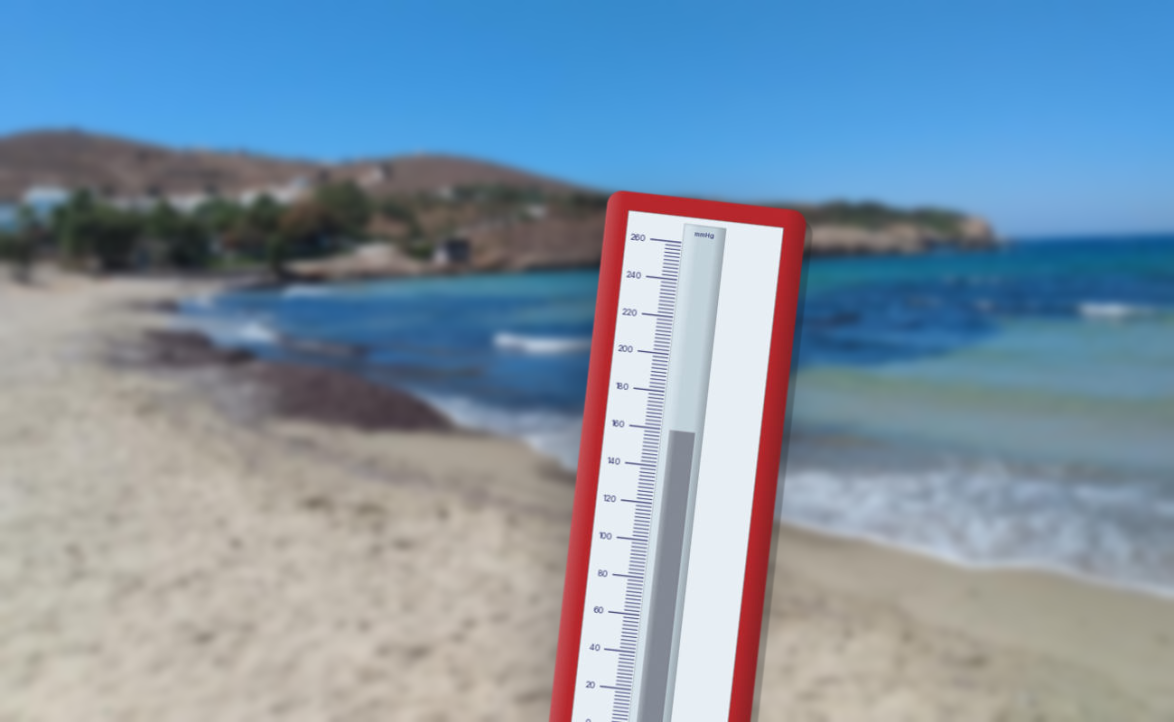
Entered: 160 mmHg
